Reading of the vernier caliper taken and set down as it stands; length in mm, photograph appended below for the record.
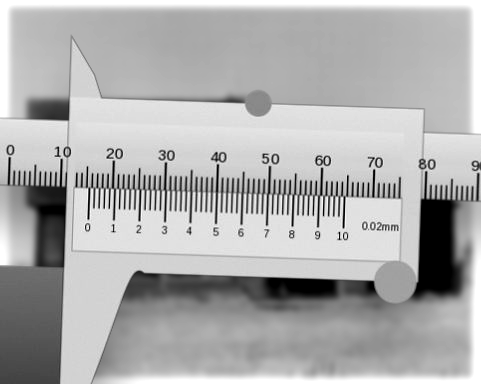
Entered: 15.5 mm
